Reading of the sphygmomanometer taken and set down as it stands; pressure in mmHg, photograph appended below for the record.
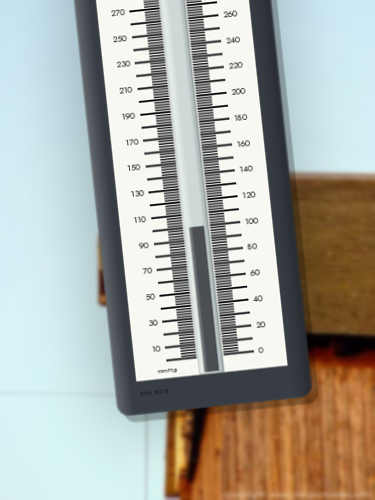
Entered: 100 mmHg
